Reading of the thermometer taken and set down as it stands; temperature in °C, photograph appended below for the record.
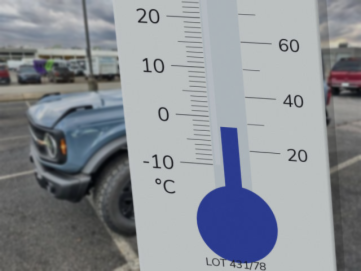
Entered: -2 °C
